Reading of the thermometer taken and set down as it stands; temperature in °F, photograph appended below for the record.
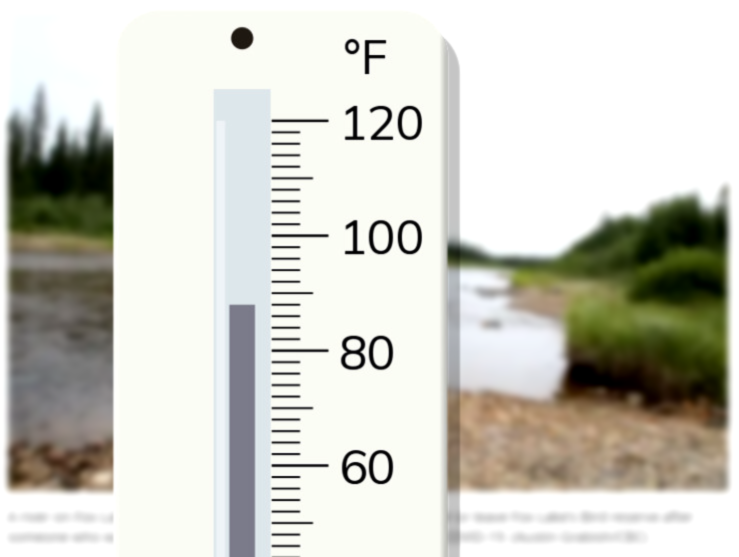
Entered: 88 °F
